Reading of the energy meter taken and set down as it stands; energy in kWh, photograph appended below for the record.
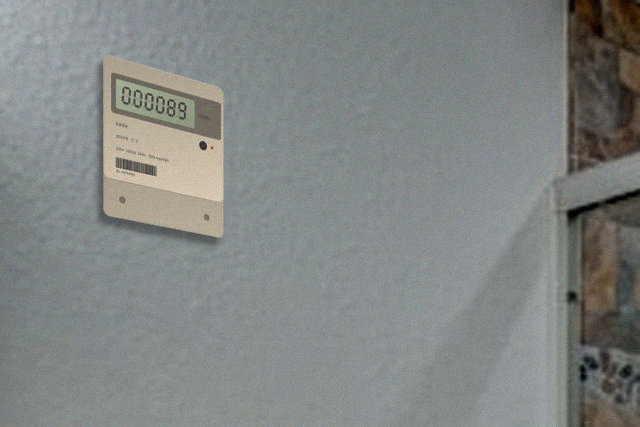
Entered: 89 kWh
